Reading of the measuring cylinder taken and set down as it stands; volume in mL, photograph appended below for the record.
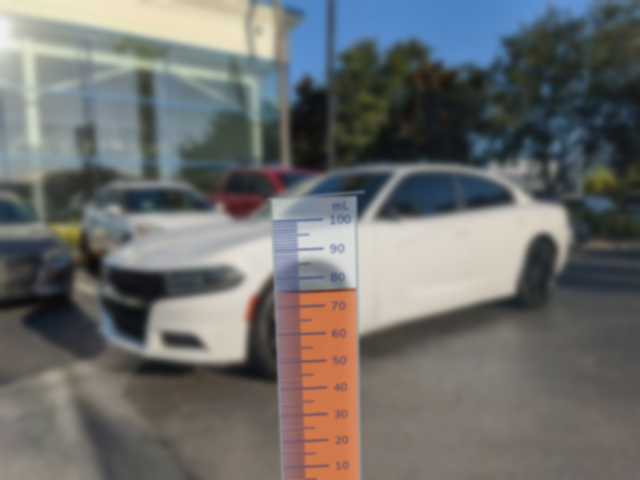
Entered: 75 mL
